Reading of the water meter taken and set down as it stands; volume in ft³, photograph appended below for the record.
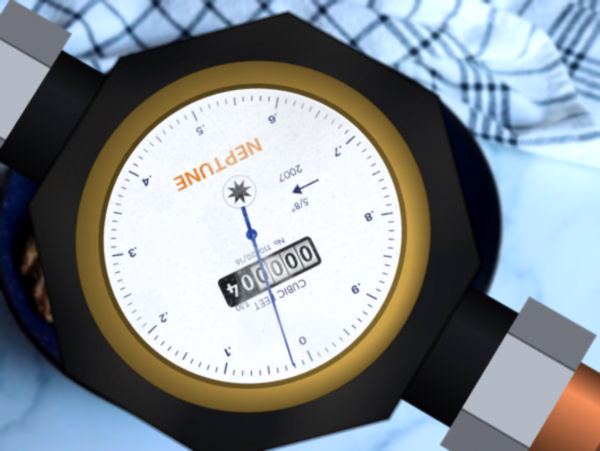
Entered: 4.02 ft³
